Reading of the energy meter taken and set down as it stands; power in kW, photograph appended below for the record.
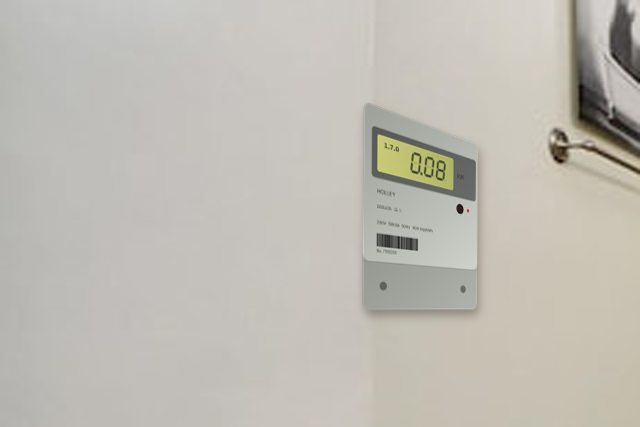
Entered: 0.08 kW
